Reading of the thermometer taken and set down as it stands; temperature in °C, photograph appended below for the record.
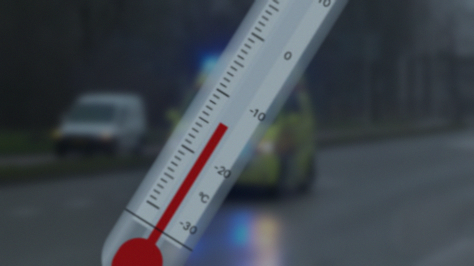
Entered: -14 °C
